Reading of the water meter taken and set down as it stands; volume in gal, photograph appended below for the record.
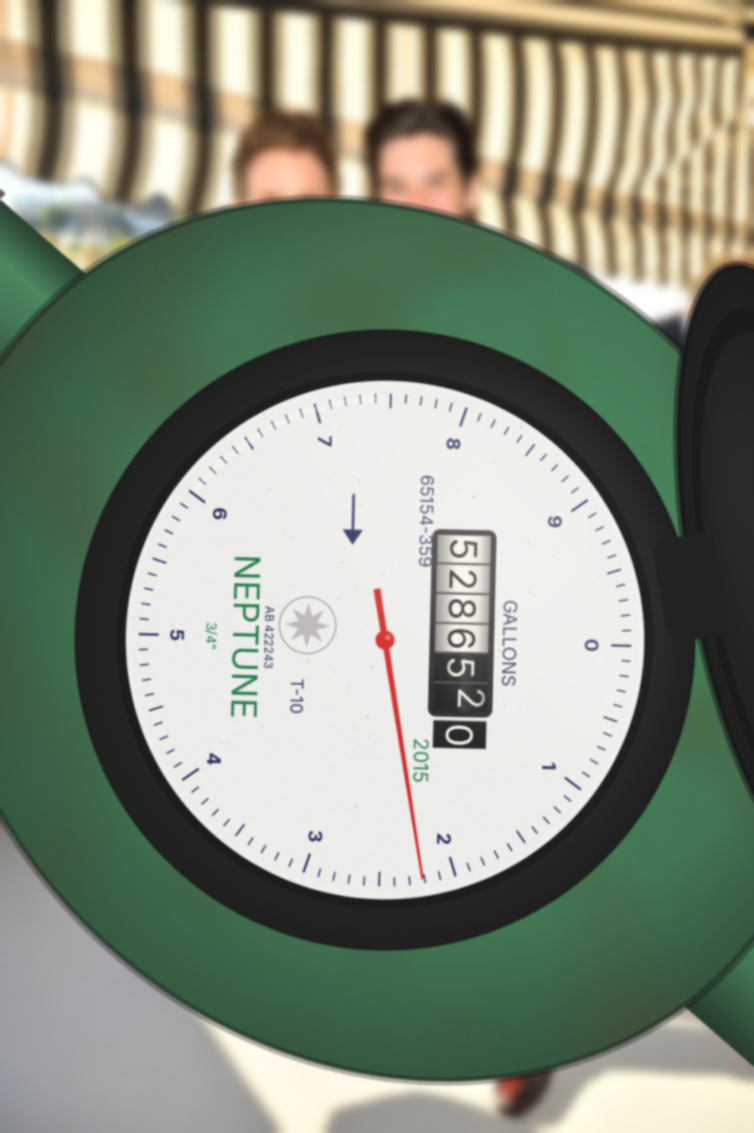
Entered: 5286522.2 gal
